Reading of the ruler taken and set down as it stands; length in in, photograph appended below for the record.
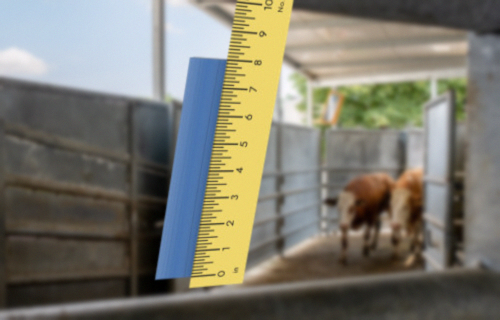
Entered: 8 in
